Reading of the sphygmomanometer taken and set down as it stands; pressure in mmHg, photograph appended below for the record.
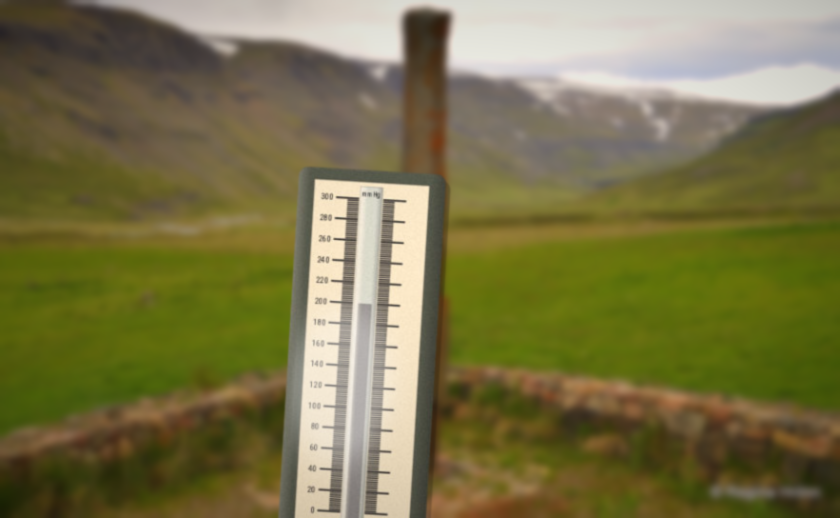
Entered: 200 mmHg
